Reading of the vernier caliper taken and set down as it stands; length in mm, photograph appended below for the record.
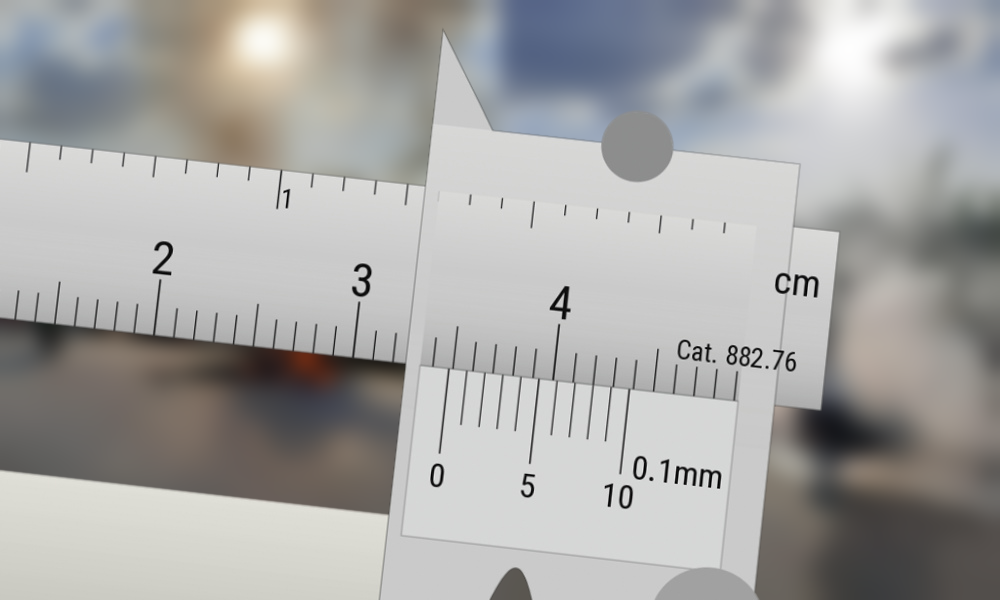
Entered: 34.8 mm
